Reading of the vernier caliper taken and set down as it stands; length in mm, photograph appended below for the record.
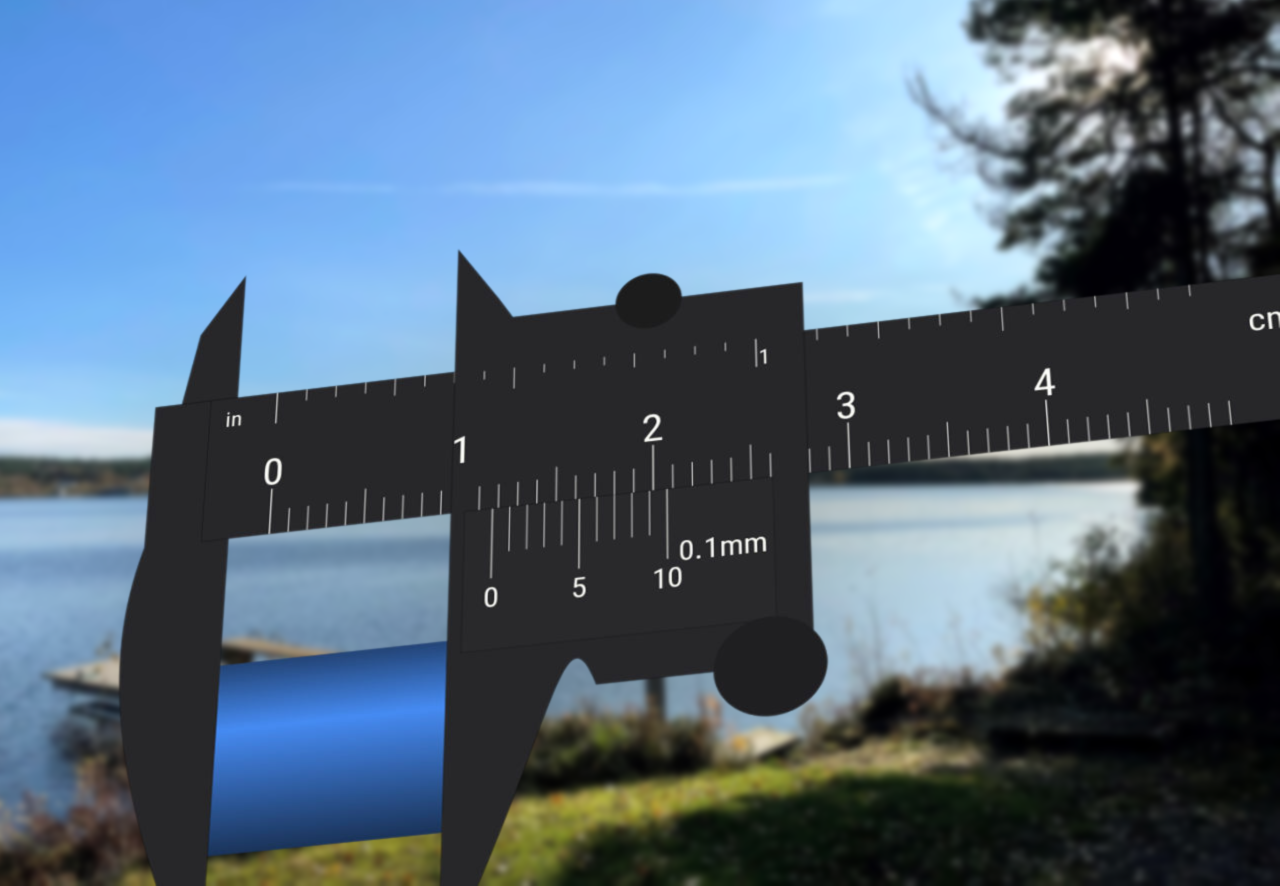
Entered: 11.7 mm
